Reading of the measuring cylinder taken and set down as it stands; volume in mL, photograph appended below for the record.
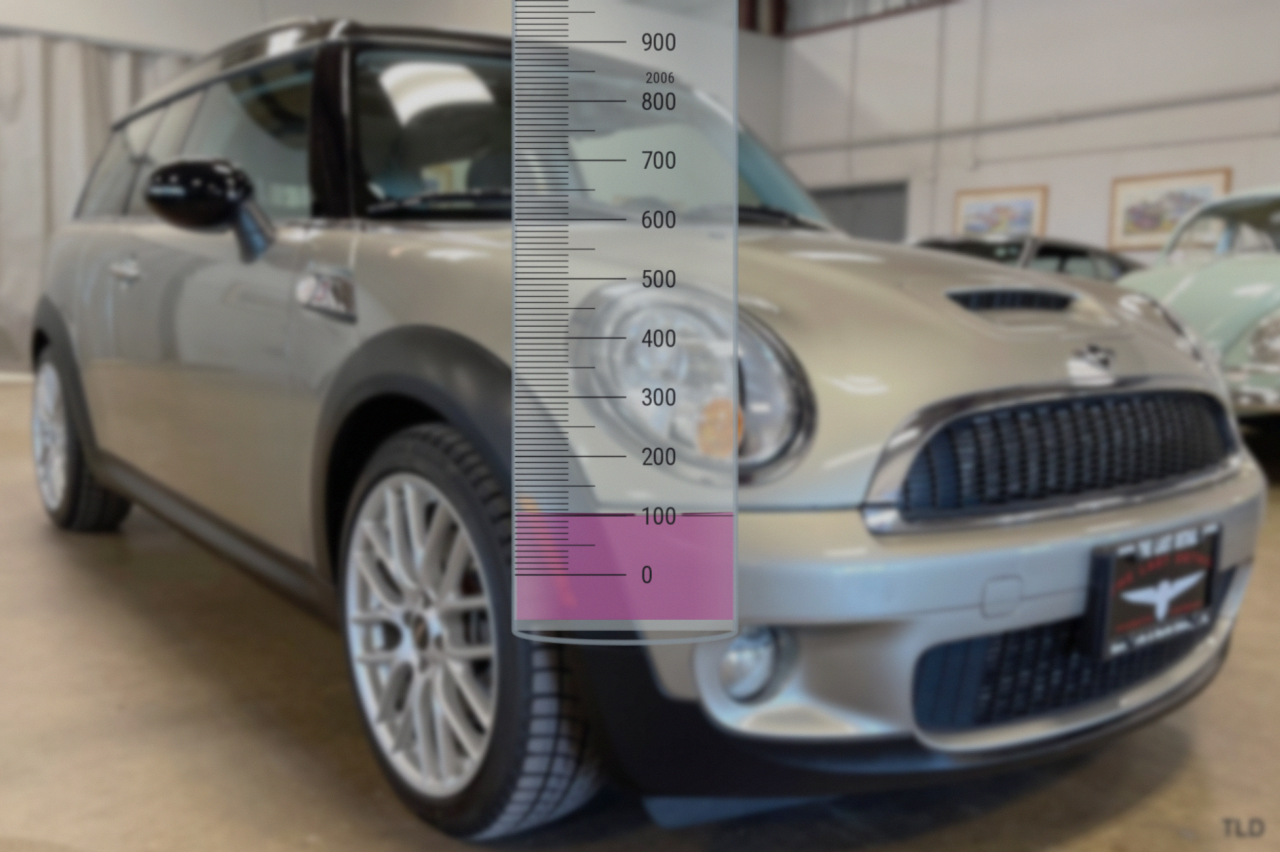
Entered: 100 mL
